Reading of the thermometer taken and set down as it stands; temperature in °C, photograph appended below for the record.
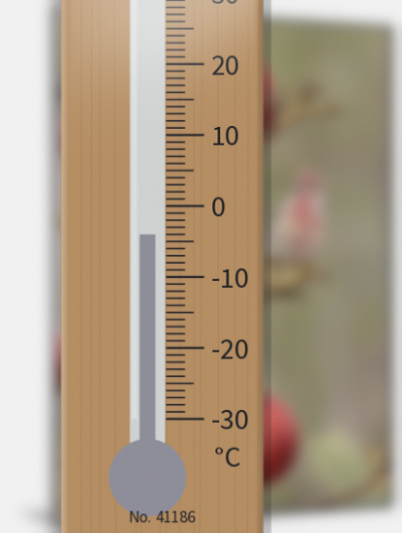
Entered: -4 °C
